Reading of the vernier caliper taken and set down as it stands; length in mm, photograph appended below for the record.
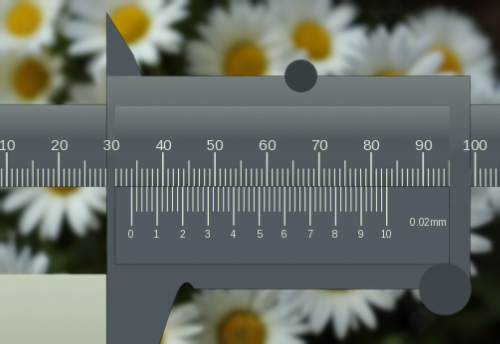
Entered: 34.0 mm
